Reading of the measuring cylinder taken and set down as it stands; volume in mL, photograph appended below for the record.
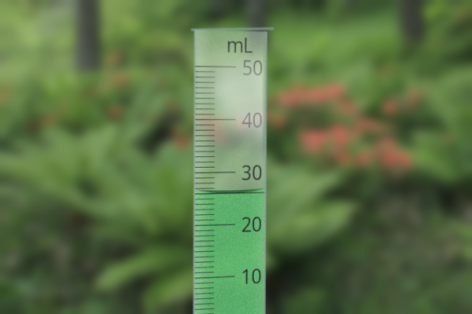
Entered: 26 mL
